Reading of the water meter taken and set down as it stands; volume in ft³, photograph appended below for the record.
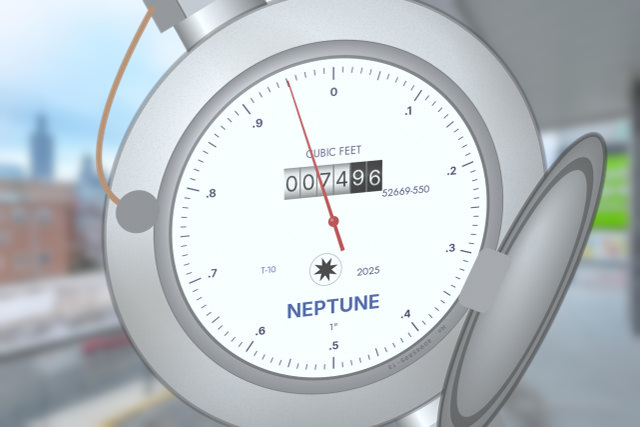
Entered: 7495.95 ft³
